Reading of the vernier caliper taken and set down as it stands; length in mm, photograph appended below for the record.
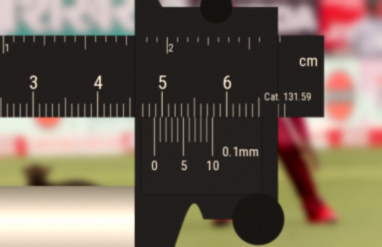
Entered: 48.8 mm
